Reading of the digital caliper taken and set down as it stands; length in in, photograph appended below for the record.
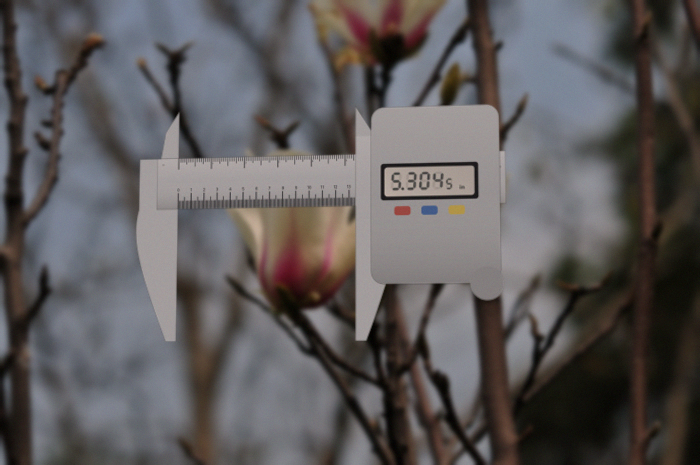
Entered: 5.3045 in
